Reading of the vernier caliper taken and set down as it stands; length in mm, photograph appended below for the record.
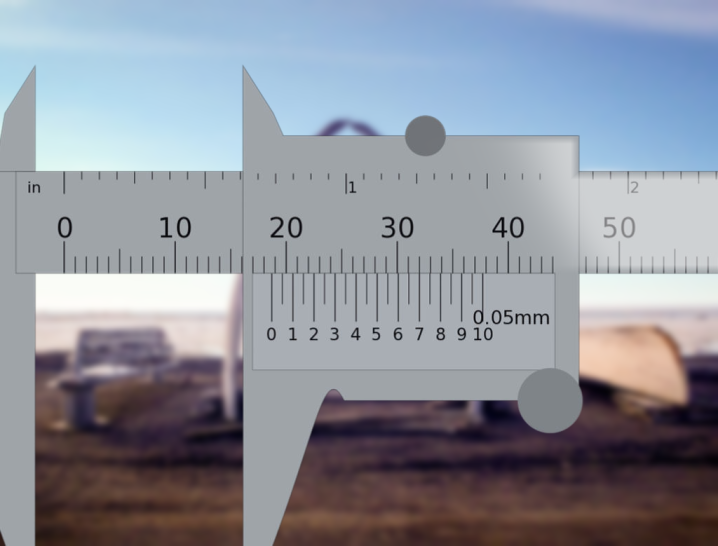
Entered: 18.7 mm
